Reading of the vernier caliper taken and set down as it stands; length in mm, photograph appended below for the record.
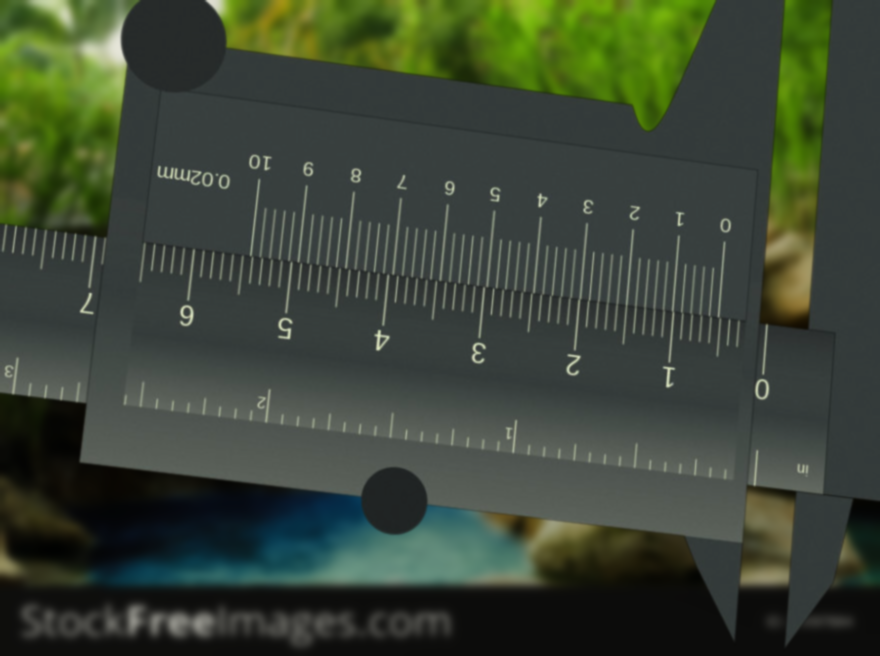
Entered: 5.2 mm
